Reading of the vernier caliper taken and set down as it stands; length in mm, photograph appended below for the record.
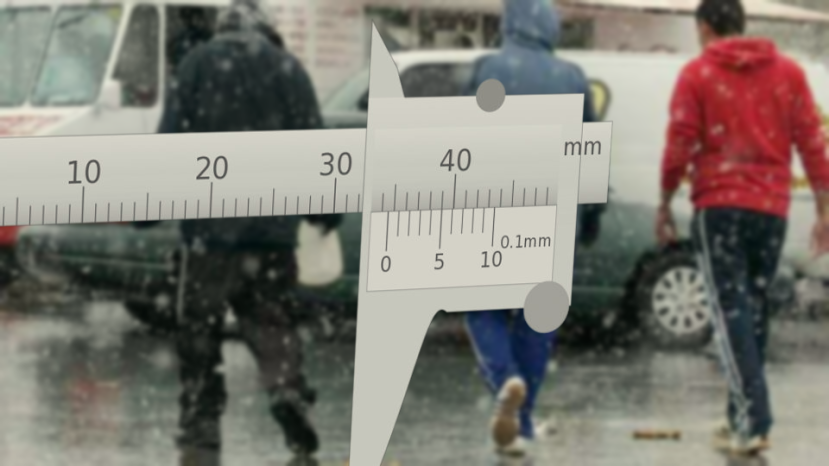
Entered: 34.5 mm
